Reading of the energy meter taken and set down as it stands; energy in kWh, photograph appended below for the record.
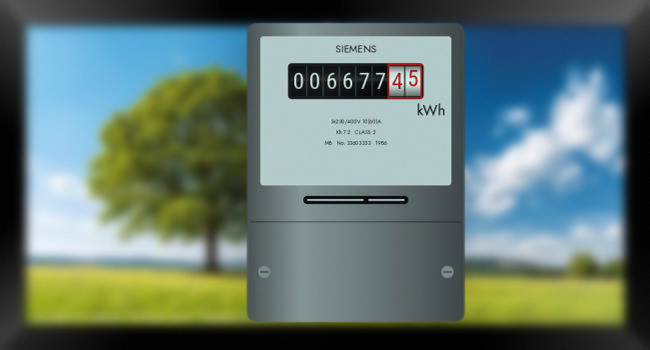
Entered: 6677.45 kWh
